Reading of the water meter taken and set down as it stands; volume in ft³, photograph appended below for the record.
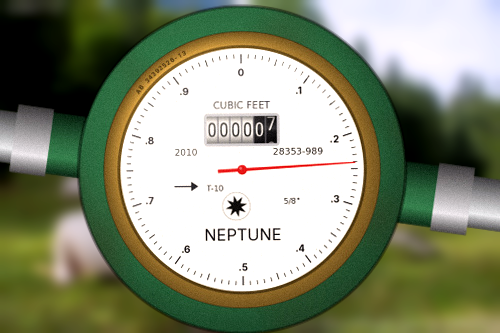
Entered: 7.24 ft³
